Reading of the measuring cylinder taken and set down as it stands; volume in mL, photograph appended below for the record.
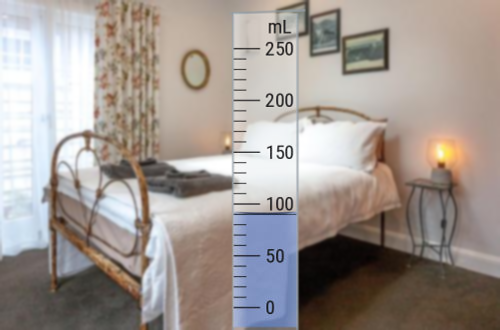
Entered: 90 mL
